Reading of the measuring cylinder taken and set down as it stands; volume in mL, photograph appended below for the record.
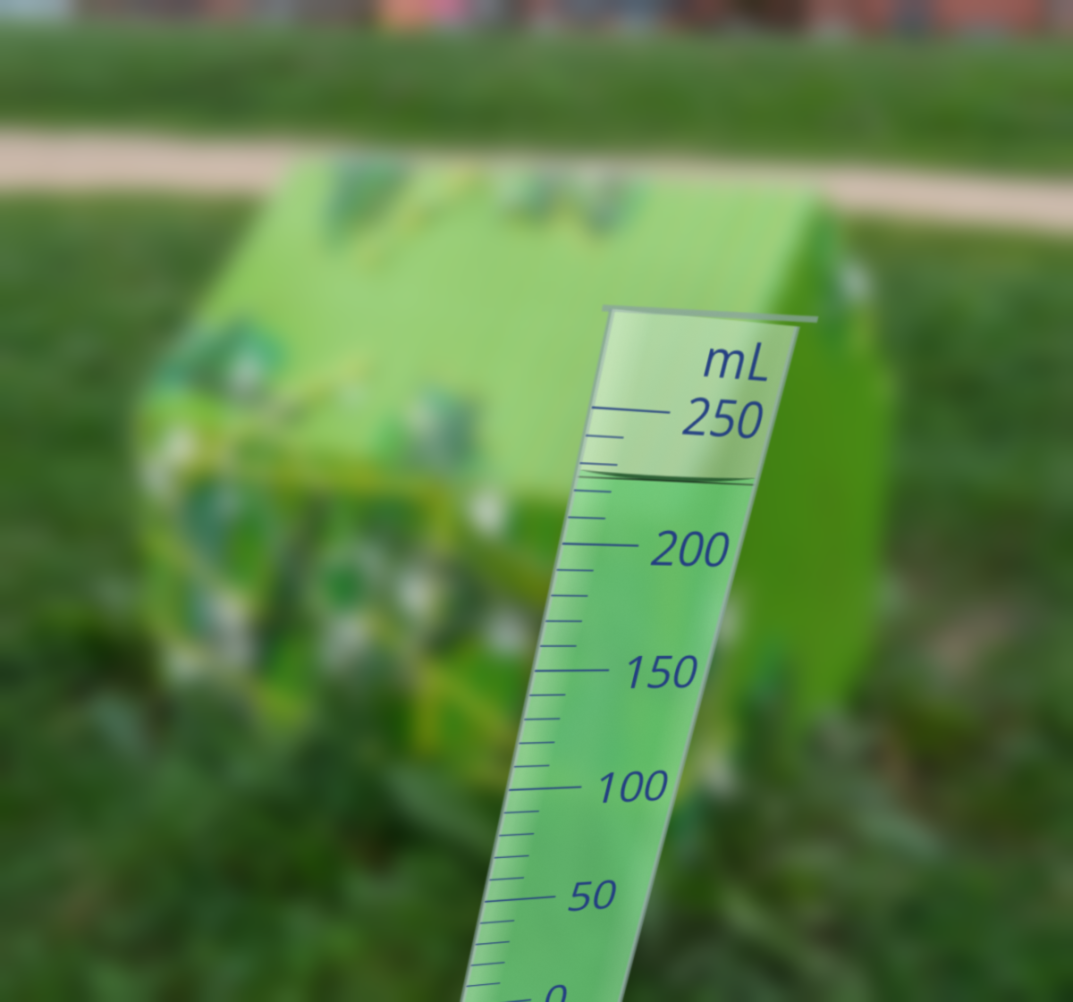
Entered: 225 mL
